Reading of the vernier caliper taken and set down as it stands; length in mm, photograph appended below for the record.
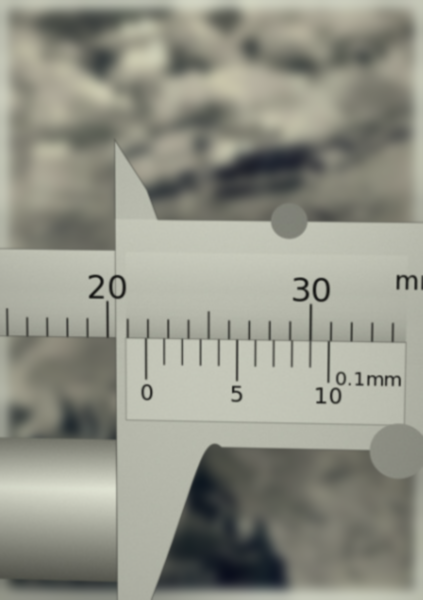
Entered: 21.9 mm
